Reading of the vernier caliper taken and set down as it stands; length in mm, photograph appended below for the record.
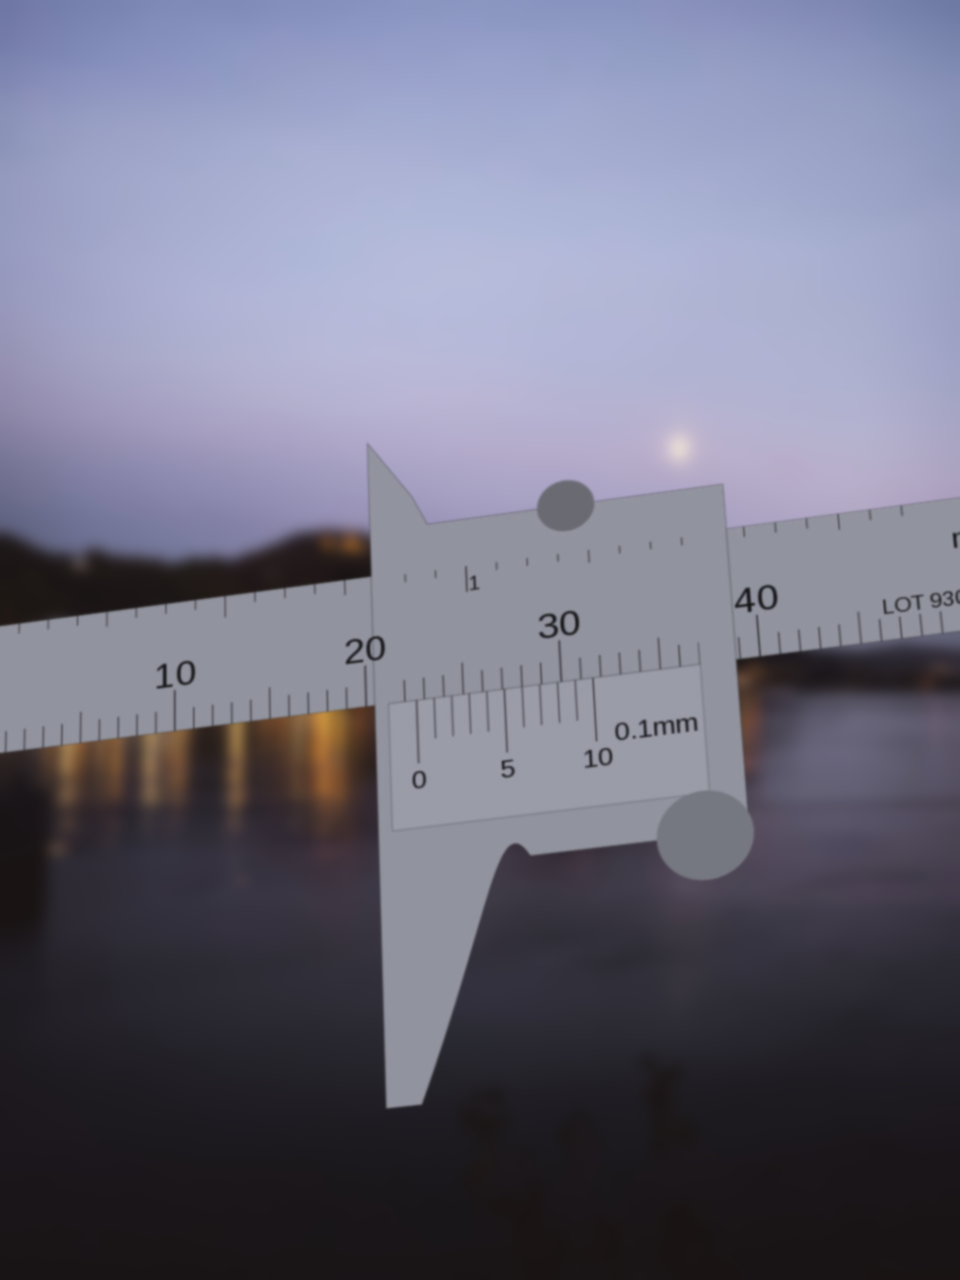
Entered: 22.6 mm
